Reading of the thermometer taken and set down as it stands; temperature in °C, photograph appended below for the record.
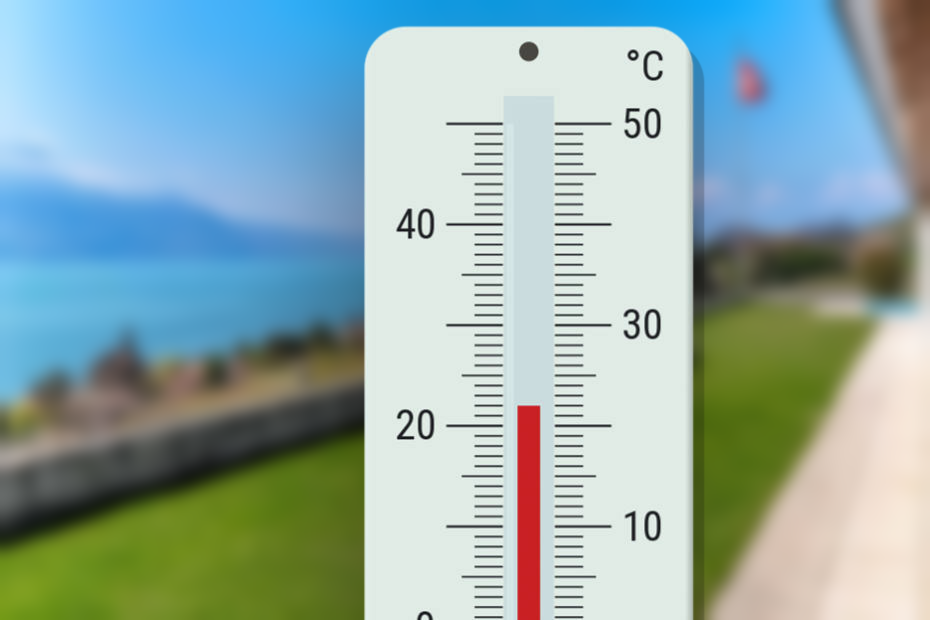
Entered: 22 °C
